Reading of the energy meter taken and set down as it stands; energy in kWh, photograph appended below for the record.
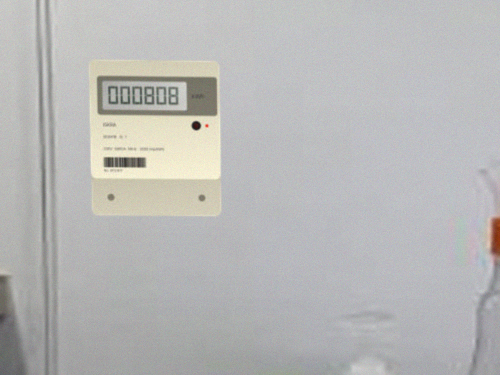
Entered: 808 kWh
